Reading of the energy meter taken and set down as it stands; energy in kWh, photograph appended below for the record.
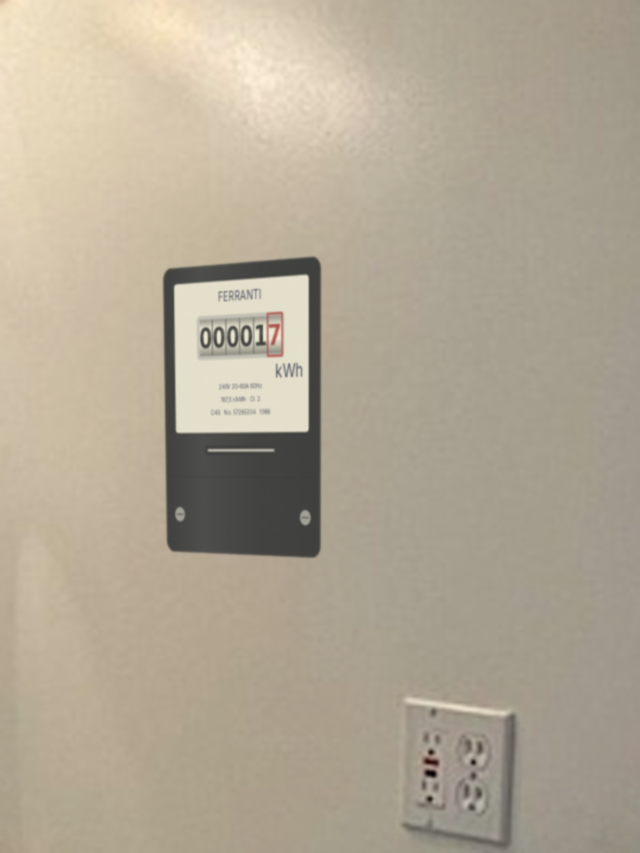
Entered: 1.7 kWh
